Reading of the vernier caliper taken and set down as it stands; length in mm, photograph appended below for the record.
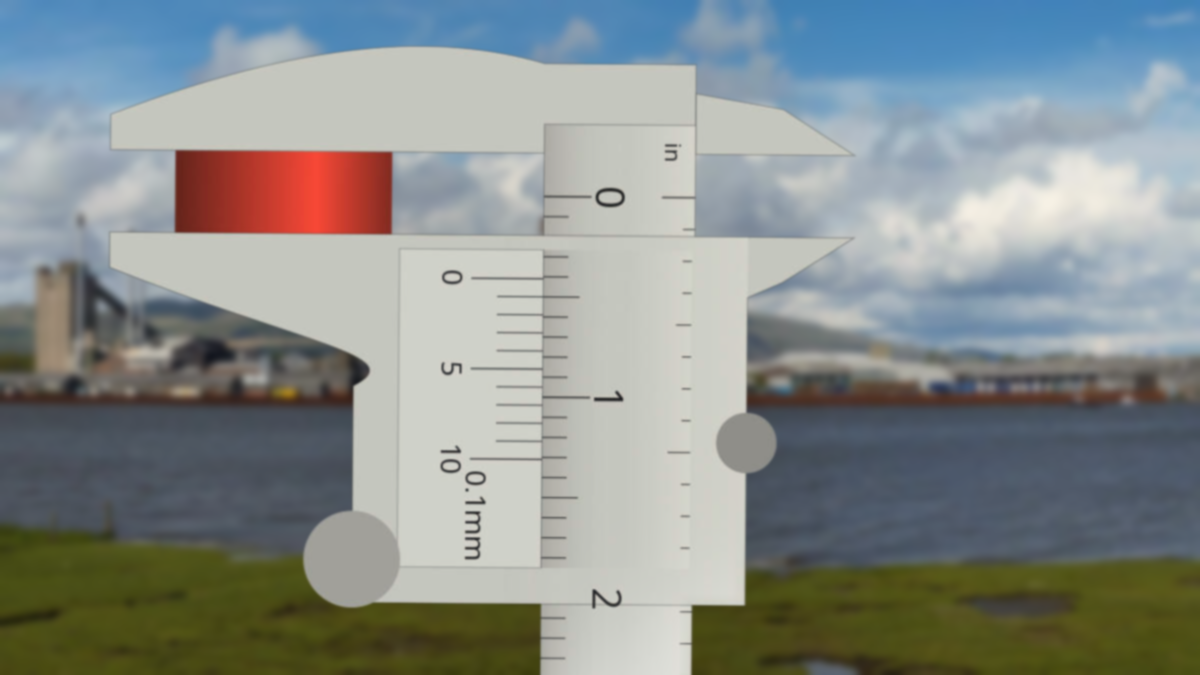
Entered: 4.1 mm
